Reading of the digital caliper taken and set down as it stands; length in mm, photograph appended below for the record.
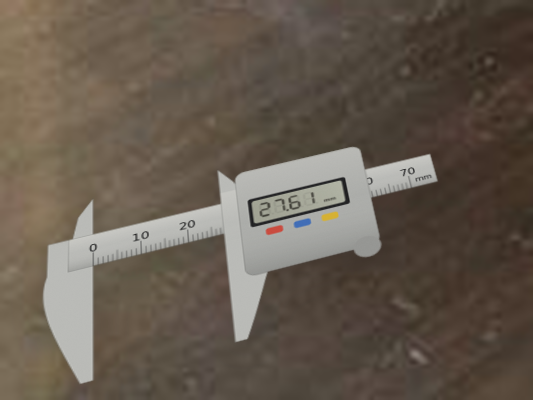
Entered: 27.61 mm
